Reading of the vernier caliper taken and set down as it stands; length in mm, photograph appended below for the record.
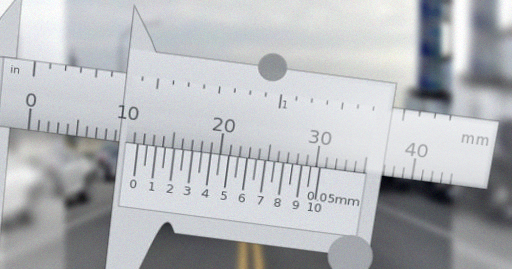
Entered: 11.4 mm
